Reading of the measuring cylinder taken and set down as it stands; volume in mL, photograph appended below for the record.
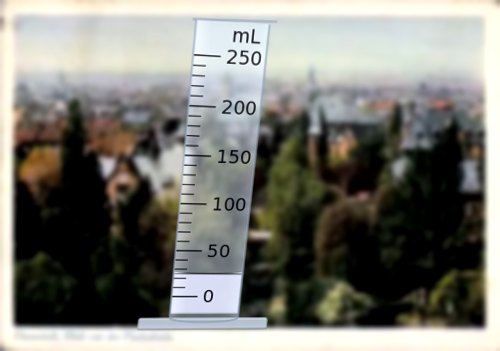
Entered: 25 mL
